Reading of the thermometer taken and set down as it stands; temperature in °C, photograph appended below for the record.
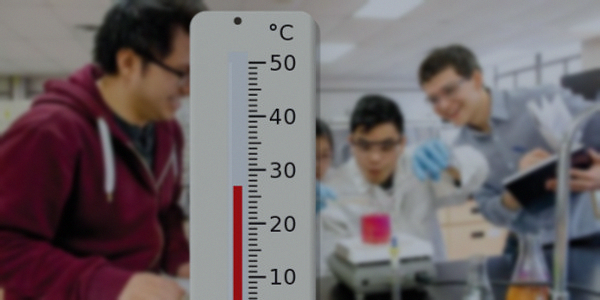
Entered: 27 °C
